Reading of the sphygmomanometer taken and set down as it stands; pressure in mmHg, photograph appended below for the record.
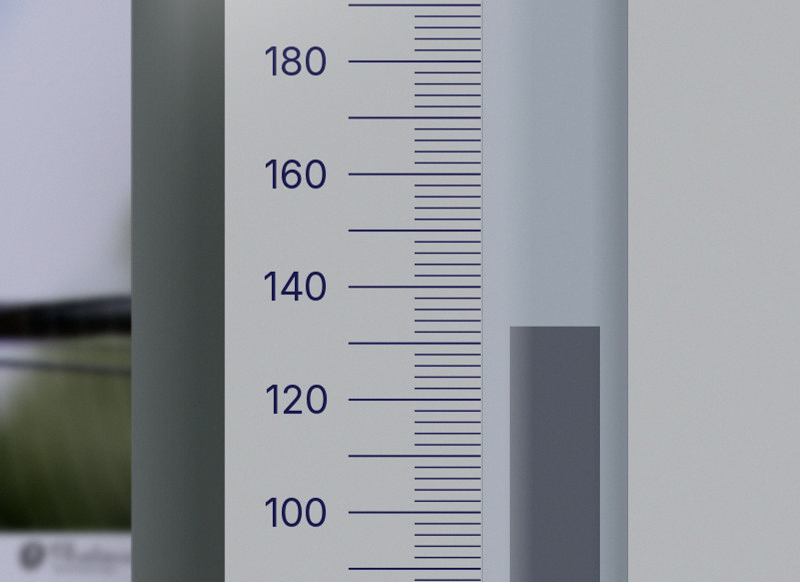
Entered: 133 mmHg
